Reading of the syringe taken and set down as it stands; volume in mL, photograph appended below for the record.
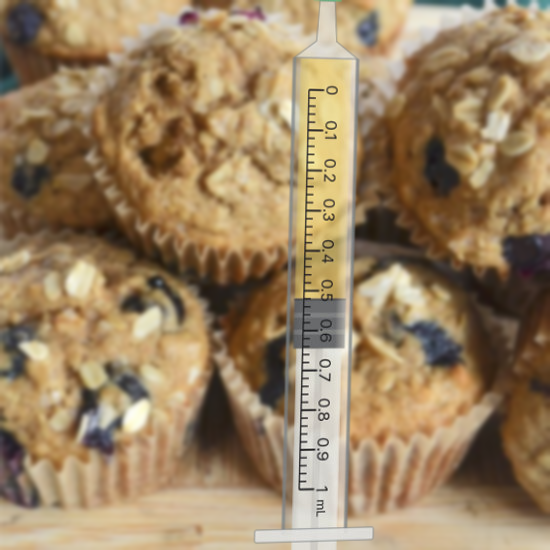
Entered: 0.52 mL
